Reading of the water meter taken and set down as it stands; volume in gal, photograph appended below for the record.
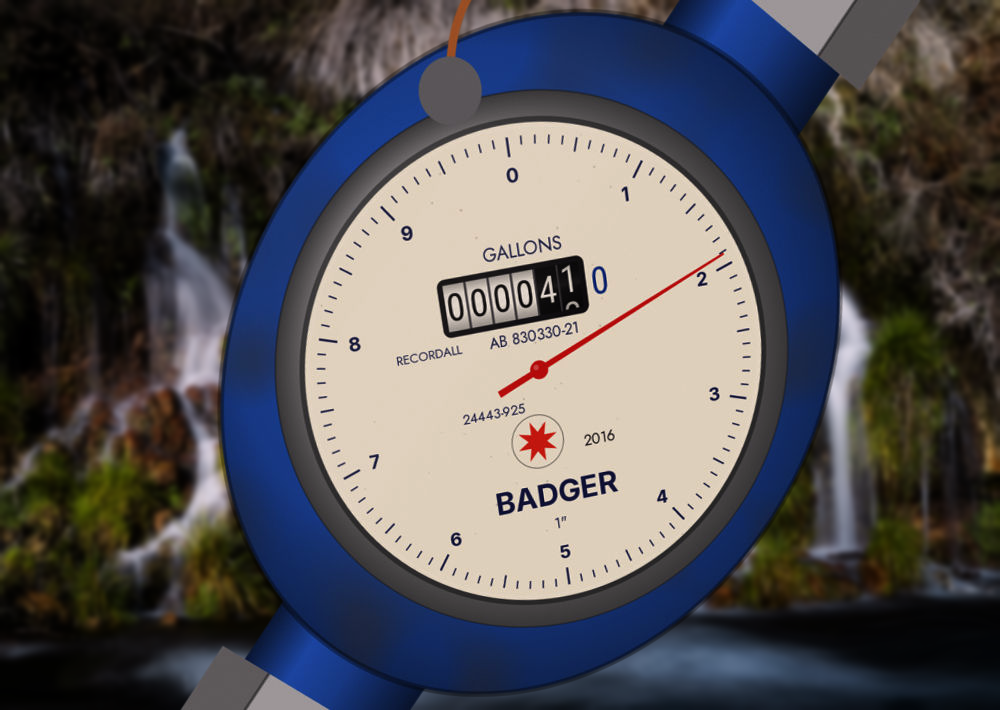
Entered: 411.9 gal
